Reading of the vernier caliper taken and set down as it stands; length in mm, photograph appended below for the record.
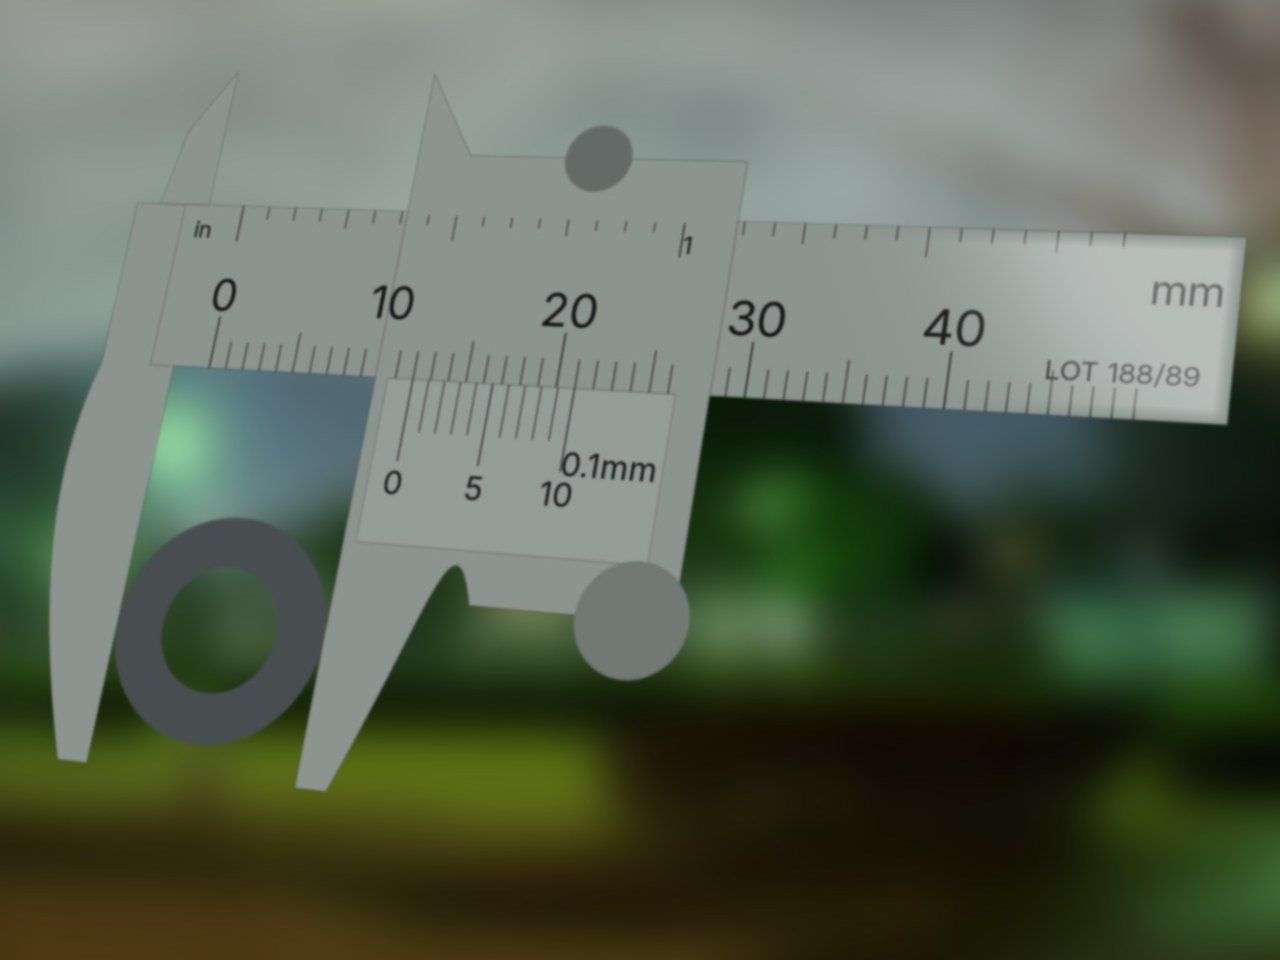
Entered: 12.0 mm
